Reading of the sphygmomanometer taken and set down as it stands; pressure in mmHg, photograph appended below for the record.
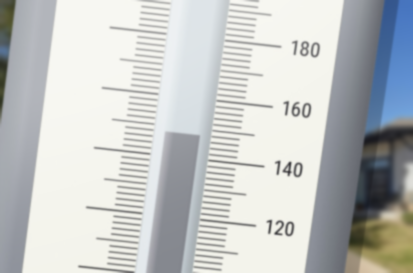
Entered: 148 mmHg
